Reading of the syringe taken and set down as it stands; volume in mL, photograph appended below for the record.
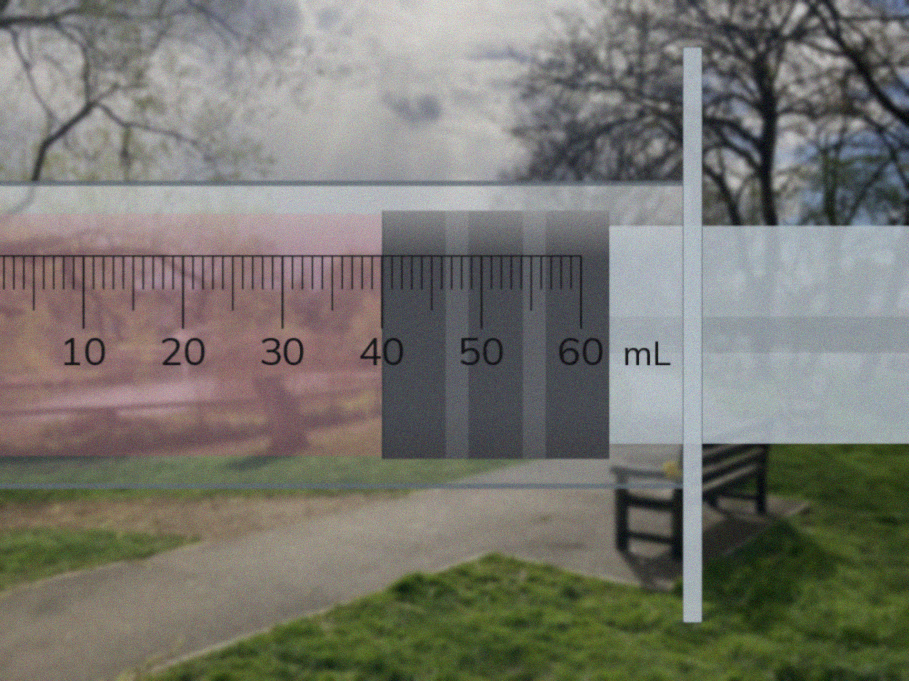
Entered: 40 mL
